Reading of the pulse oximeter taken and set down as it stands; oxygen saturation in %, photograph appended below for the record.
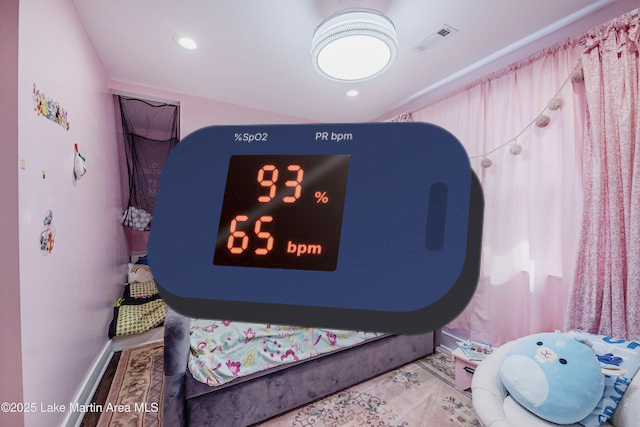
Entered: 93 %
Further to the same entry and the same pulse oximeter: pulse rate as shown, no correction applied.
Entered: 65 bpm
